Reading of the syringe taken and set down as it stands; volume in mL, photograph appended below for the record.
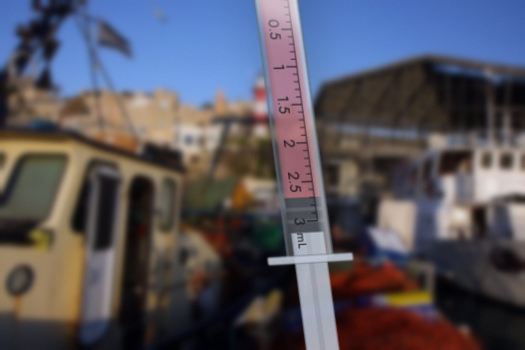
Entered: 2.7 mL
